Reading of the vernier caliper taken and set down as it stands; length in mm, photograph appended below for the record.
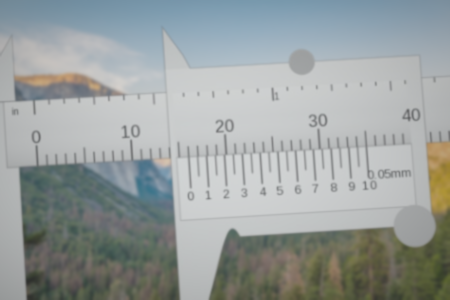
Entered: 16.0 mm
